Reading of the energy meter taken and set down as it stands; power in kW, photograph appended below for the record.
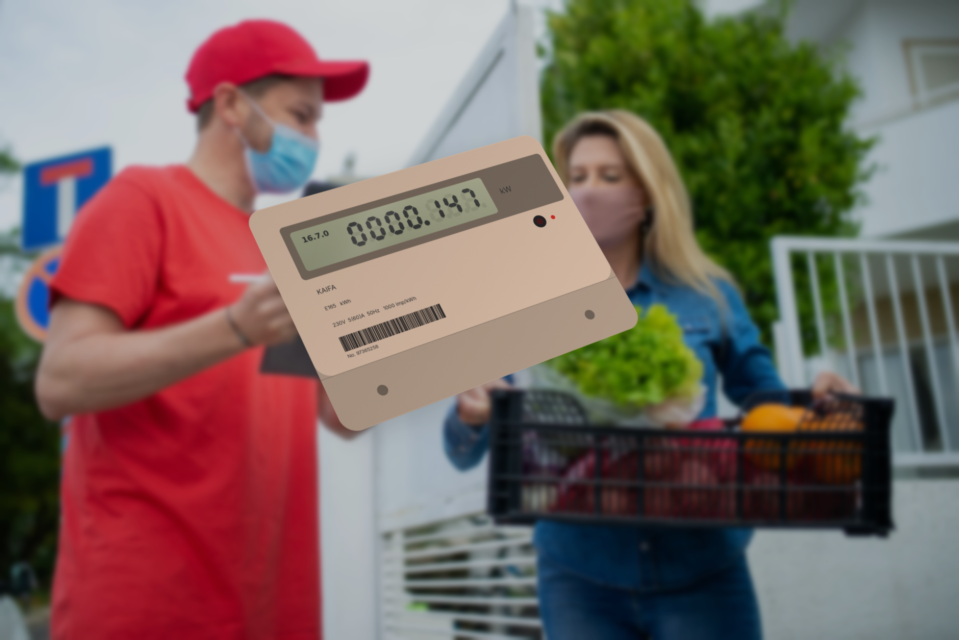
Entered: 0.147 kW
